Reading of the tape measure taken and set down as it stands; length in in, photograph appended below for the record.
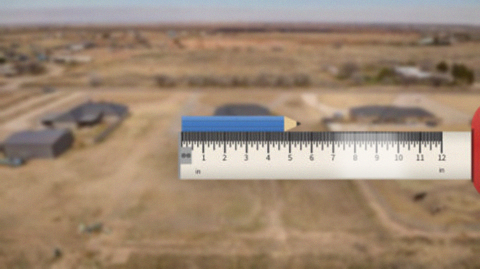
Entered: 5.5 in
